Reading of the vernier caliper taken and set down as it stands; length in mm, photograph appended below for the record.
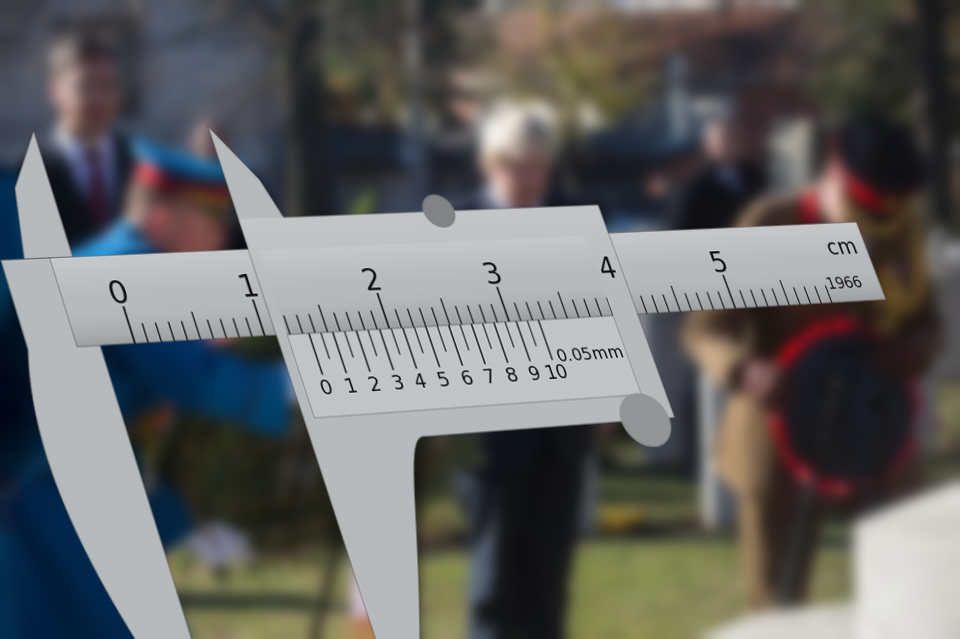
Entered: 13.5 mm
